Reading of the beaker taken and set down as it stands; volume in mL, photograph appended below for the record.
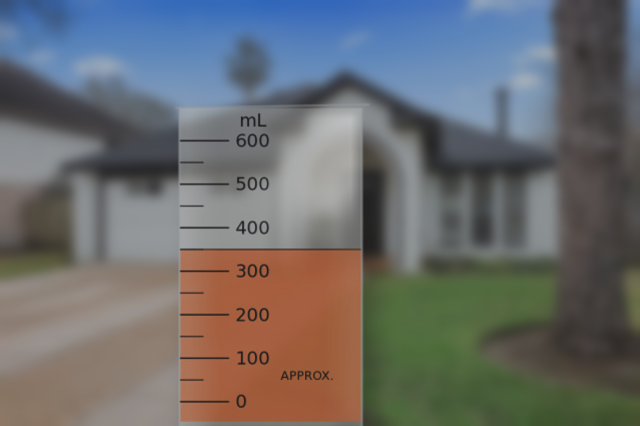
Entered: 350 mL
